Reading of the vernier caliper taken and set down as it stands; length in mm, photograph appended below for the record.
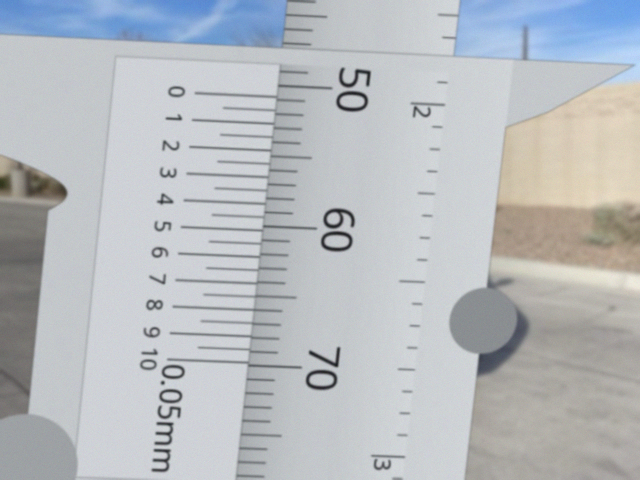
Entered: 50.8 mm
